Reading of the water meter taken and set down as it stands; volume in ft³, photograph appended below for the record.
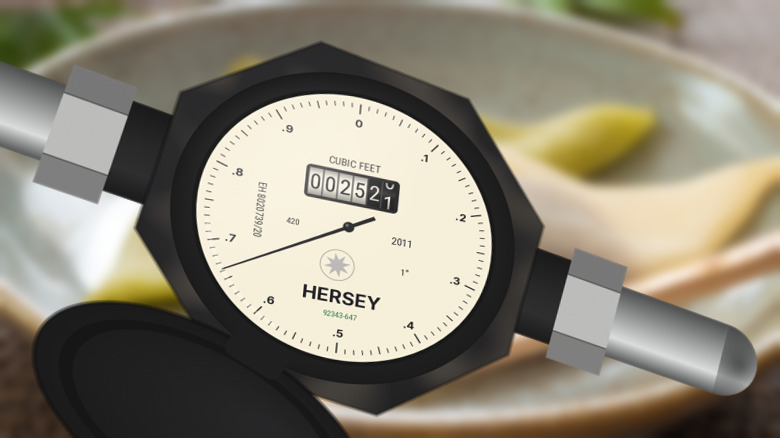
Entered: 2520.66 ft³
